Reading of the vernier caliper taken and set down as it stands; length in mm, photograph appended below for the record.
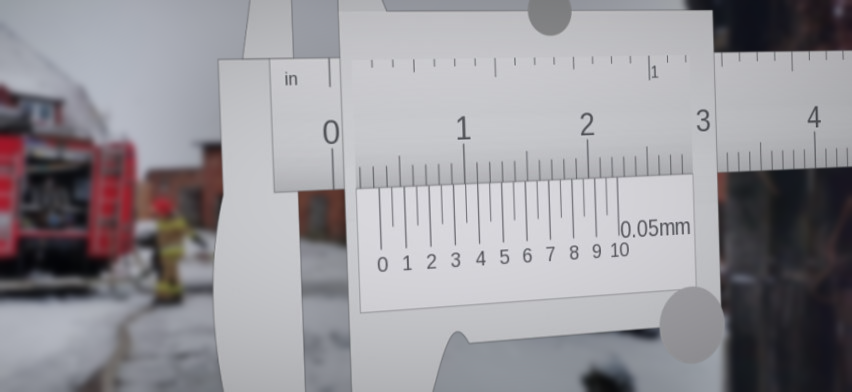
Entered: 3.4 mm
